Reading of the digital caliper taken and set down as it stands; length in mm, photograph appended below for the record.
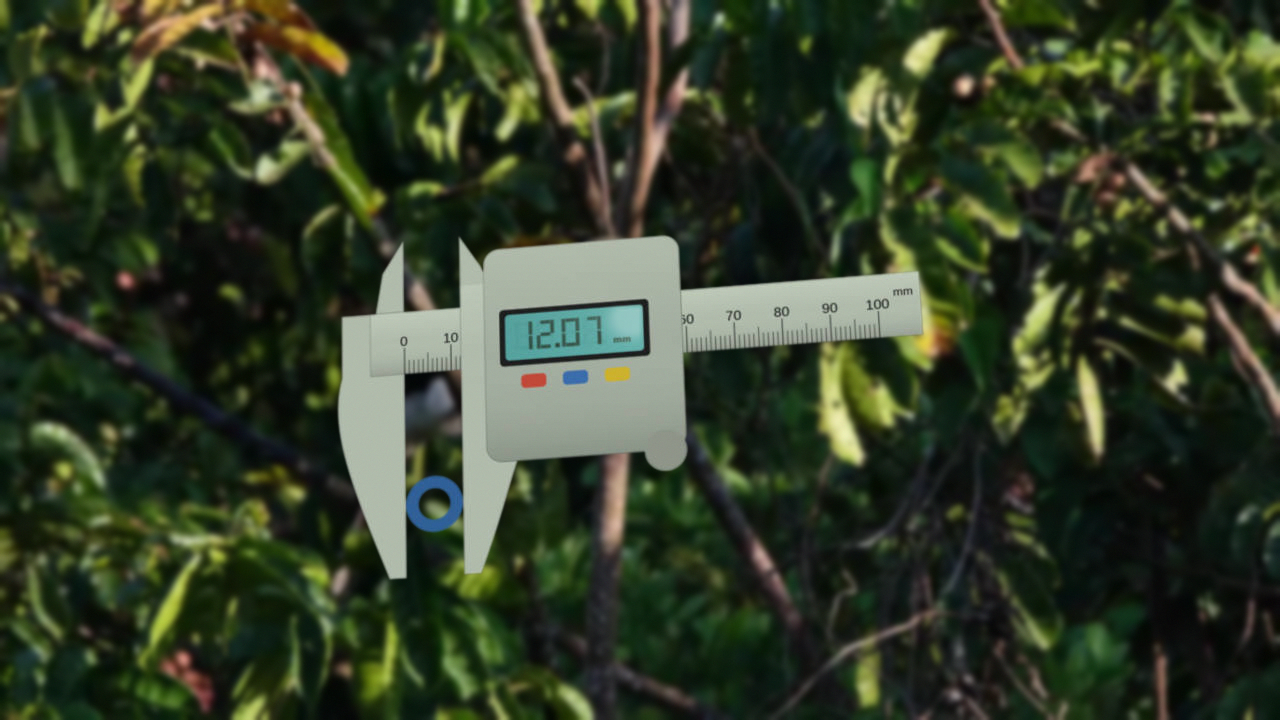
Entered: 12.07 mm
